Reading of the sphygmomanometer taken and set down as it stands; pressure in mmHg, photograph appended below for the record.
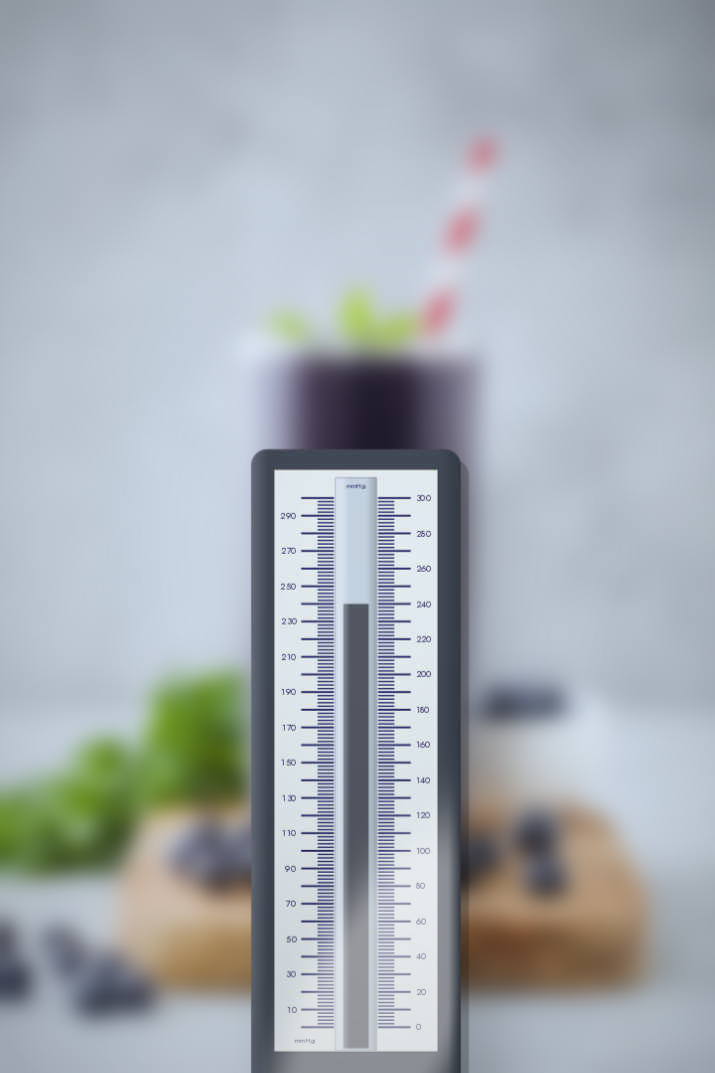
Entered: 240 mmHg
